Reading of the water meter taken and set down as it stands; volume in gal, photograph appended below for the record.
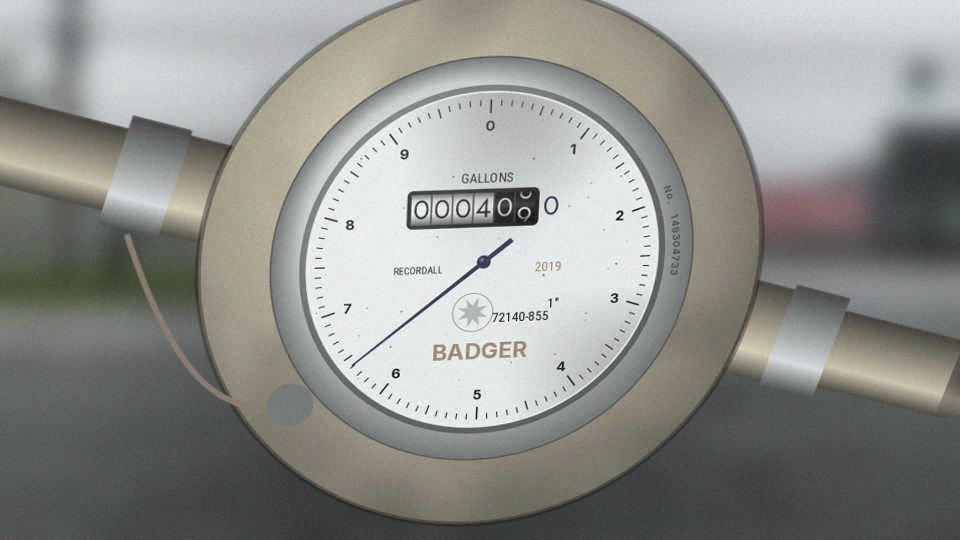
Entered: 4086.4 gal
